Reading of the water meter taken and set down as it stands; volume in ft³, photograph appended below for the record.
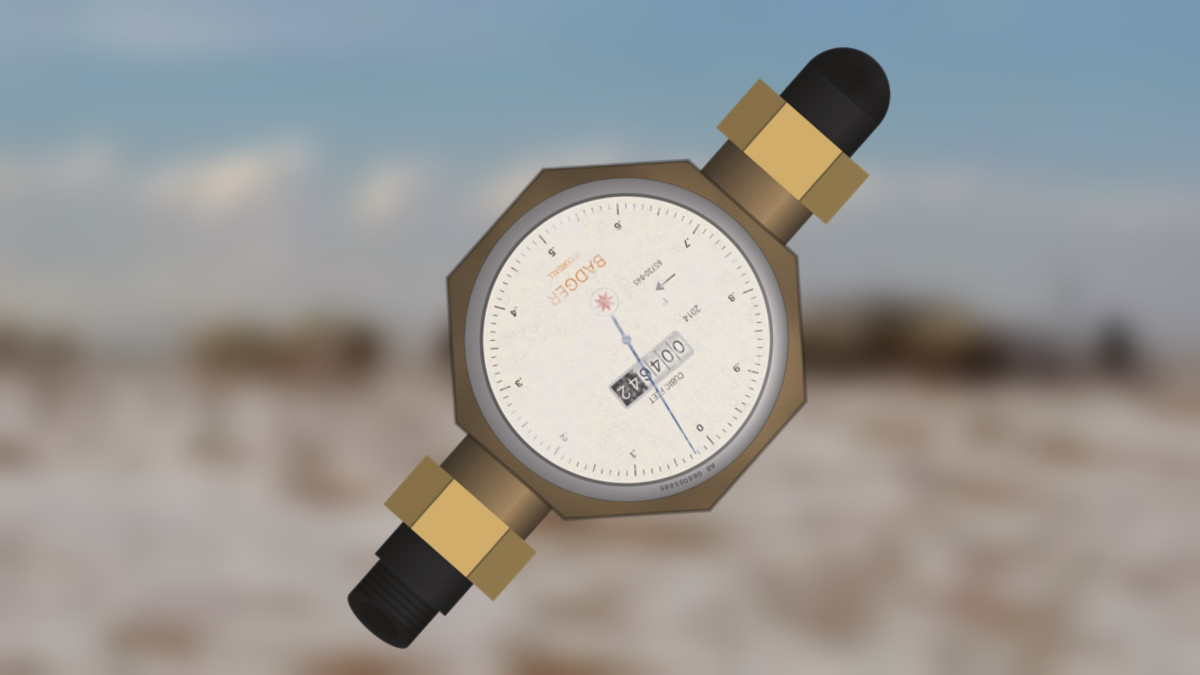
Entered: 4642.02 ft³
